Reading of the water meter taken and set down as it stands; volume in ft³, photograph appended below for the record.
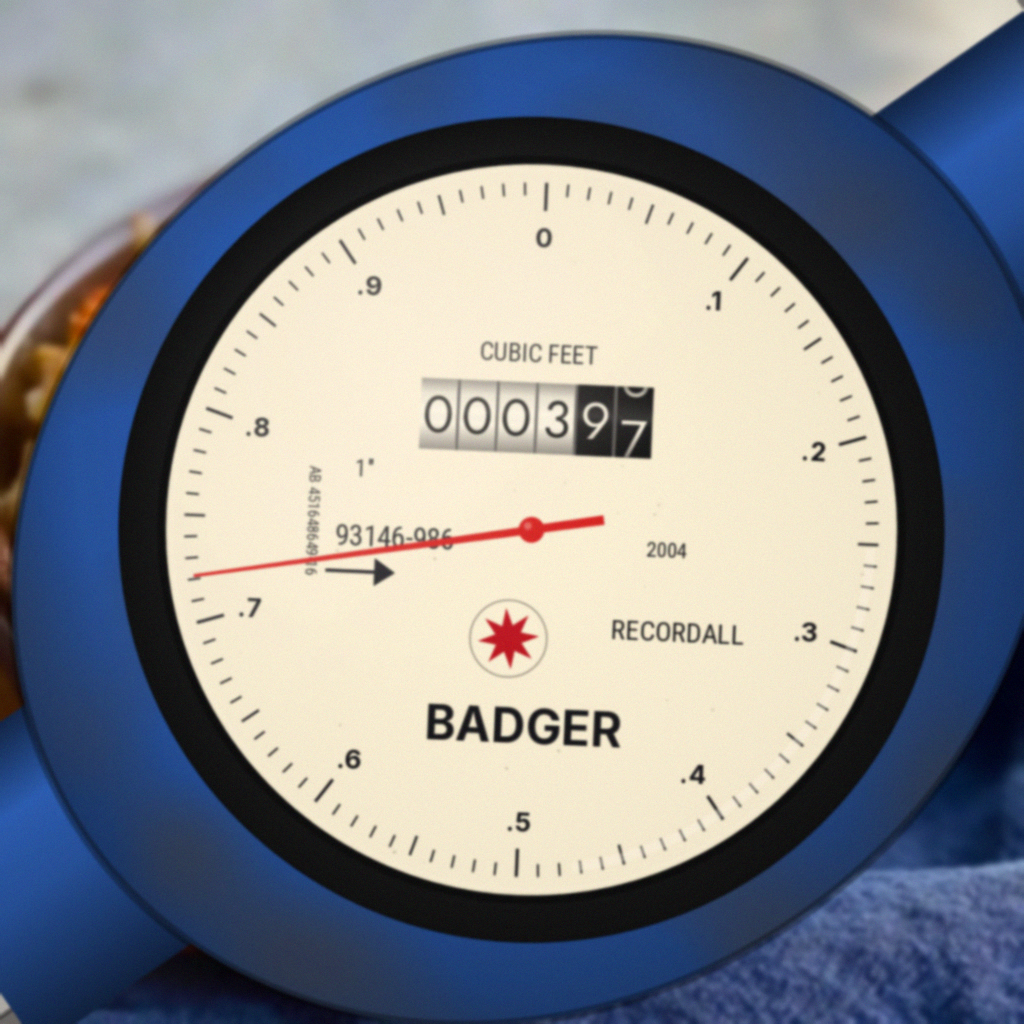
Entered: 396.72 ft³
